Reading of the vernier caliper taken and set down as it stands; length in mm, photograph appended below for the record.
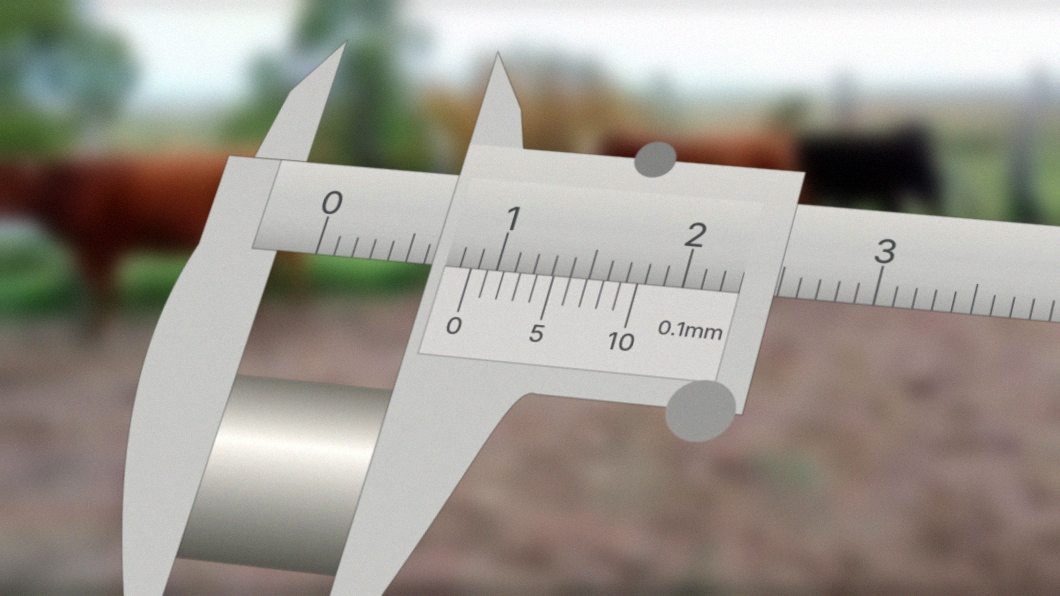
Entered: 8.6 mm
